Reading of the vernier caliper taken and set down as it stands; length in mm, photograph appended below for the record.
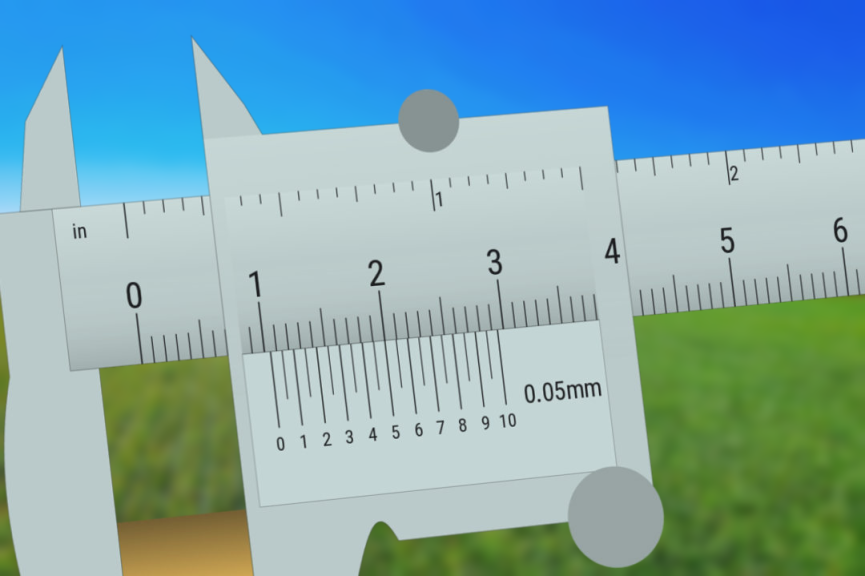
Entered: 10.5 mm
